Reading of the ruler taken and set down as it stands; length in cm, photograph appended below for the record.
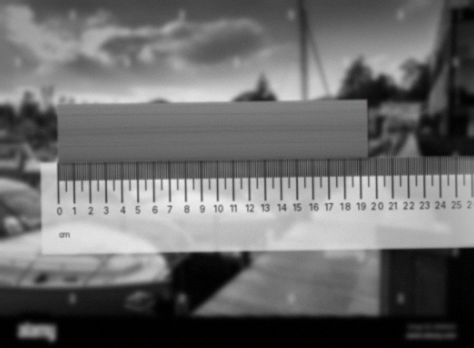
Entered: 19.5 cm
